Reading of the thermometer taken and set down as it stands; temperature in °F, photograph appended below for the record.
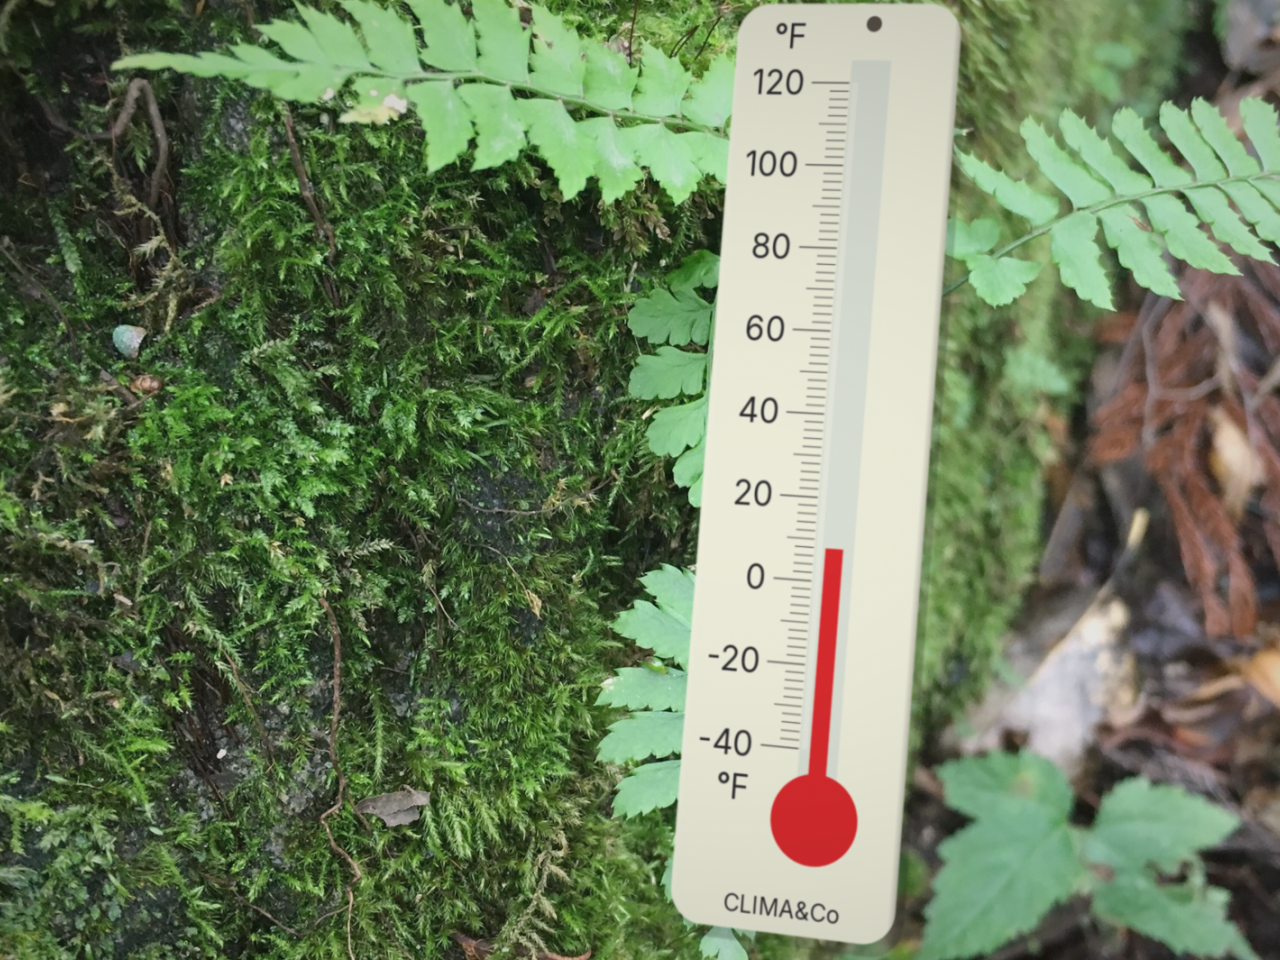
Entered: 8 °F
